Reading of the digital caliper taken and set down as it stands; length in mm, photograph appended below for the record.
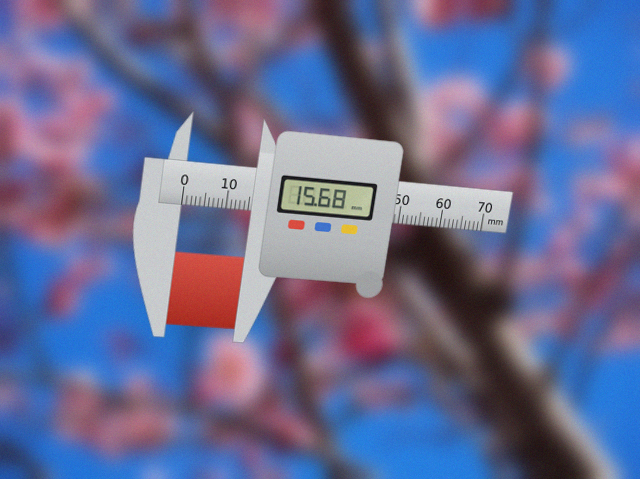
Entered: 15.68 mm
